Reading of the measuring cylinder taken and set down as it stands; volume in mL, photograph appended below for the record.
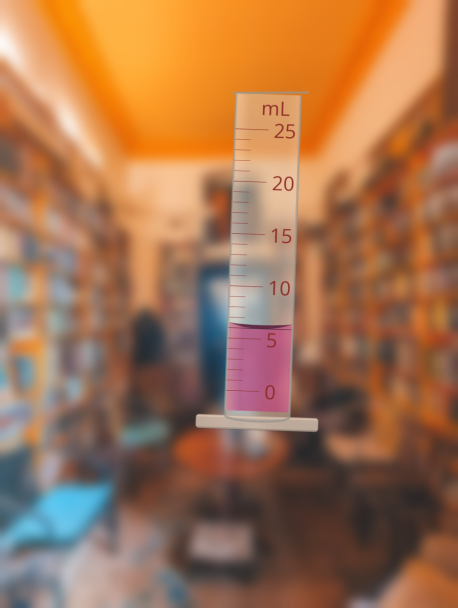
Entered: 6 mL
